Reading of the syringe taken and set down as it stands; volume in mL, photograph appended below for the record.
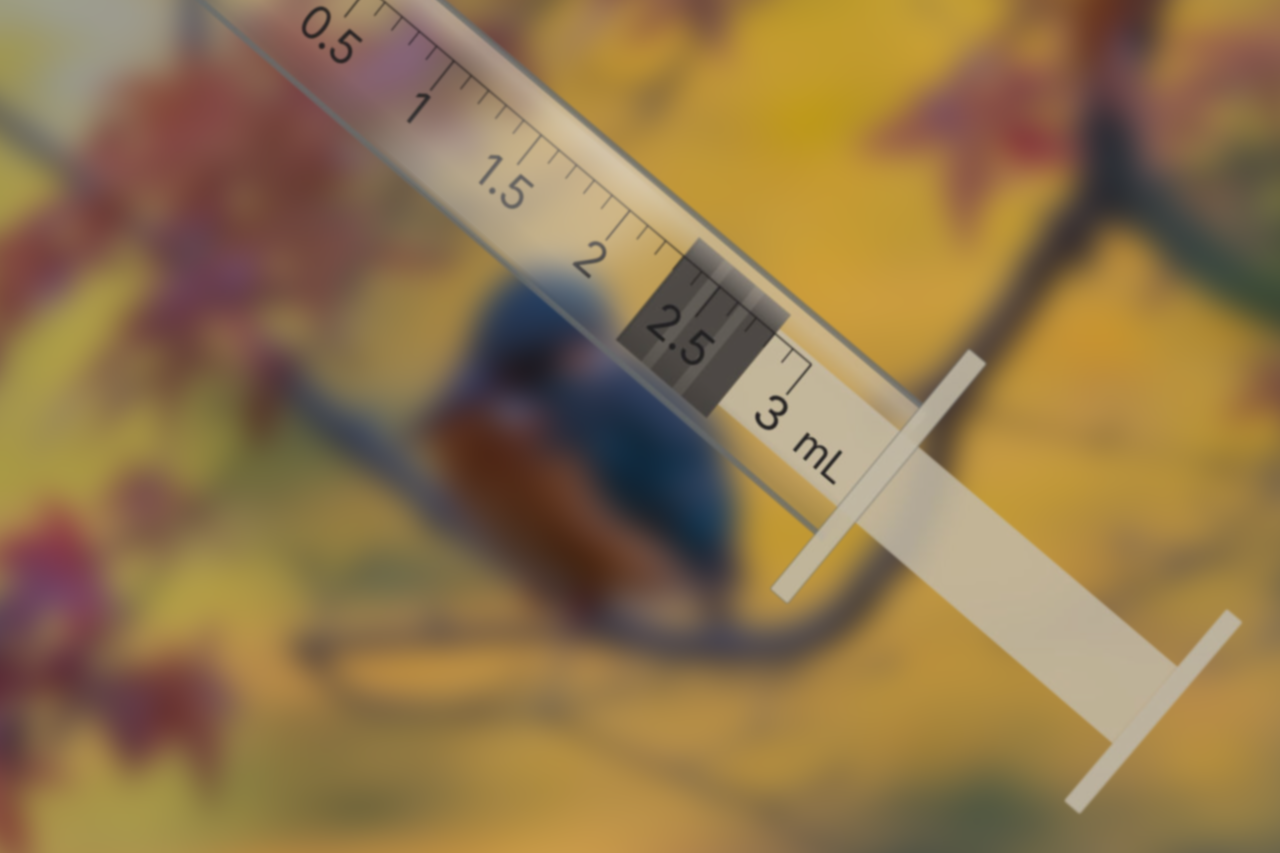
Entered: 2.3 mL
